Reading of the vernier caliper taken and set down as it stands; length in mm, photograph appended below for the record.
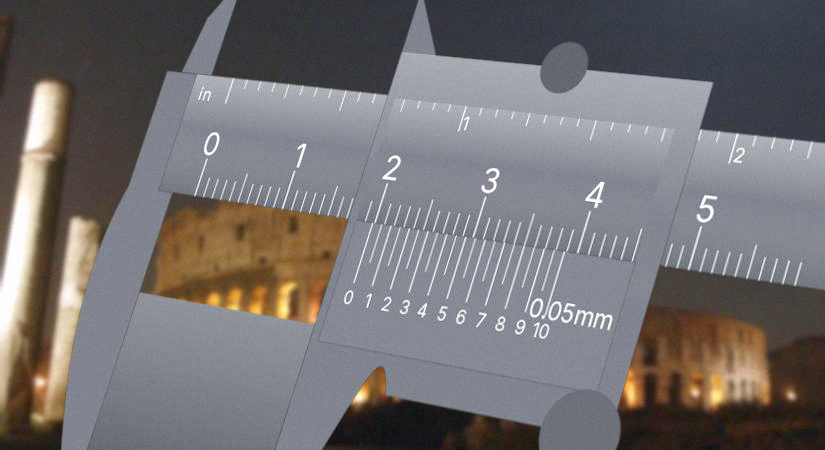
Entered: 19.8 mm
